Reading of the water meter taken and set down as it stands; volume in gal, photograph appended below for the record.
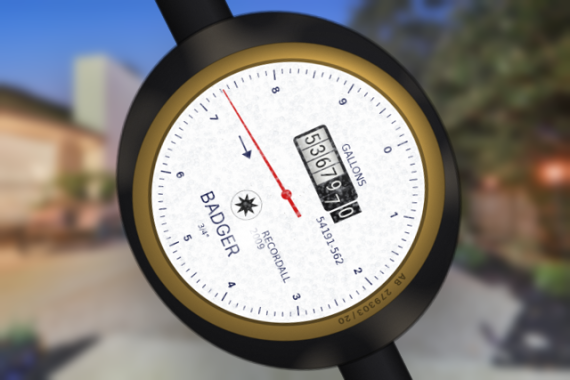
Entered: 5367967.3 gal
